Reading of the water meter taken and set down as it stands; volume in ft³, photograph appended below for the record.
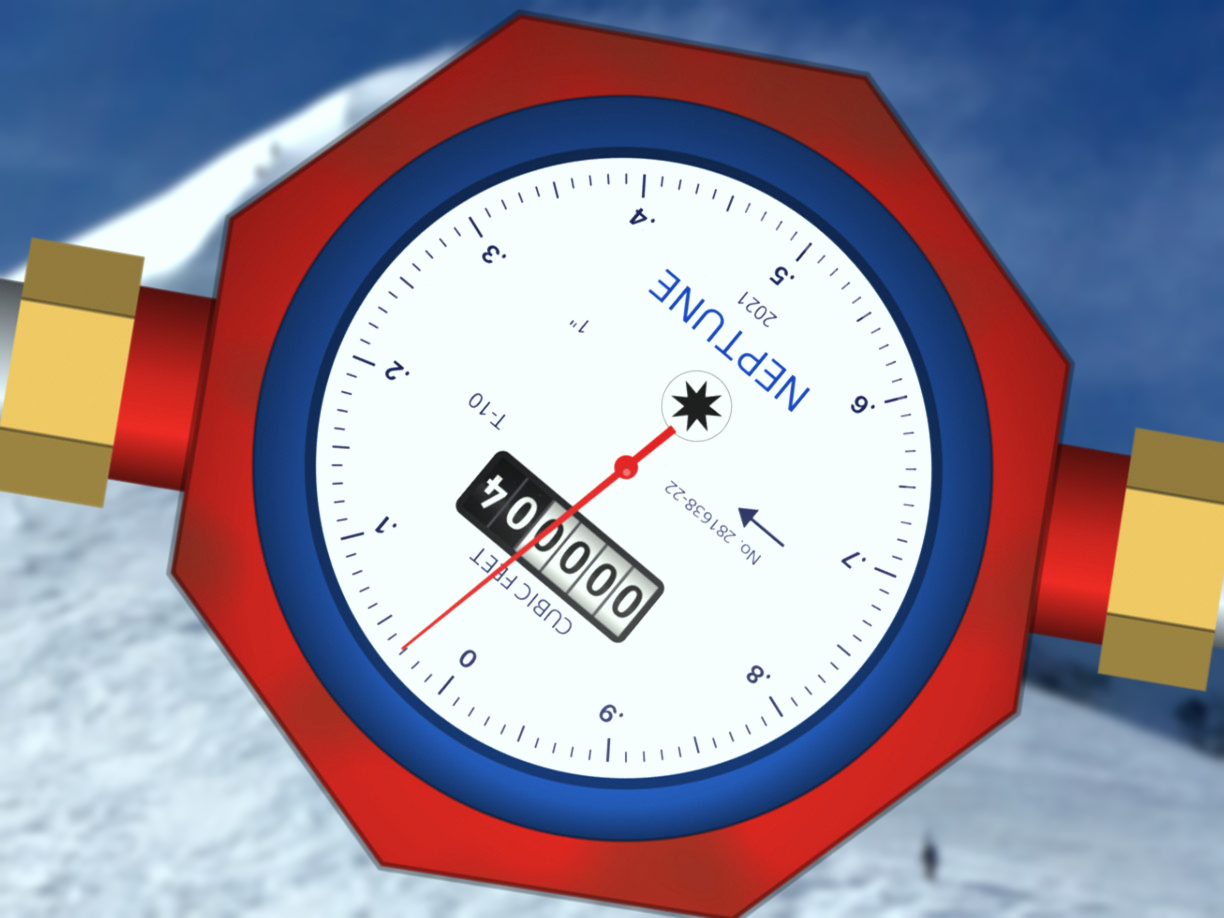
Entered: 4.03 ft³
